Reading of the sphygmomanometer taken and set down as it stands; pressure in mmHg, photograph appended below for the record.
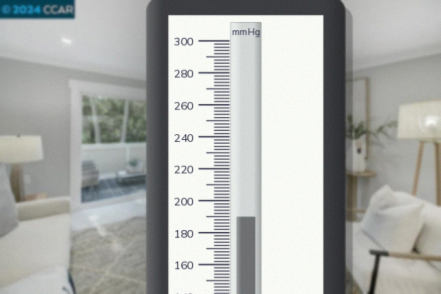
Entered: 190 mmHg
